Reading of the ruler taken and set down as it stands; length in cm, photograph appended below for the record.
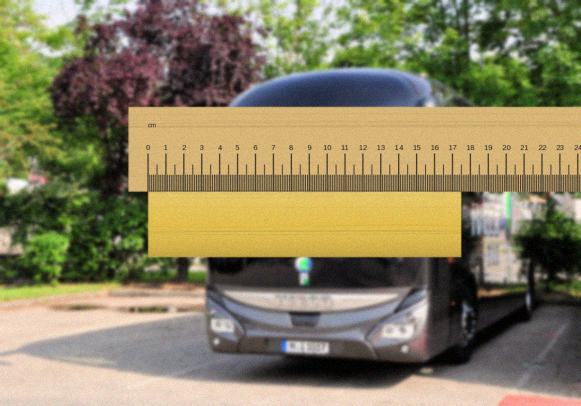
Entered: 17.5 cm
